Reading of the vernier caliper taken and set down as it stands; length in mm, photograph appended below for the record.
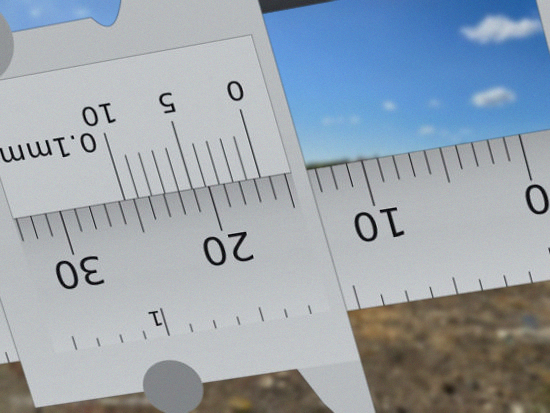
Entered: 16.6 mm
